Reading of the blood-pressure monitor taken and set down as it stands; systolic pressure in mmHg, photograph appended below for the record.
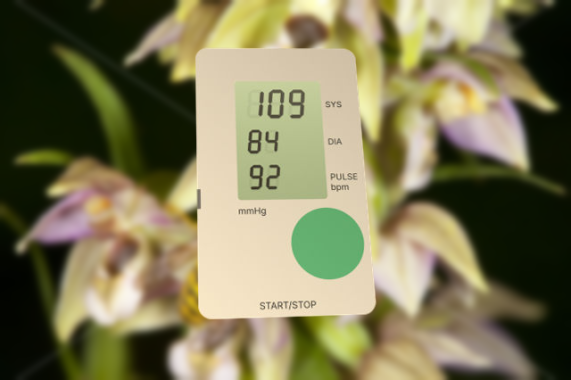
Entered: 109 mmHg
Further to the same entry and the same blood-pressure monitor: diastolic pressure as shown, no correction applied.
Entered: 84 mmHg
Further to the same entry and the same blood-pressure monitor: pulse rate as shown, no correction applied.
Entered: 92 bpm
